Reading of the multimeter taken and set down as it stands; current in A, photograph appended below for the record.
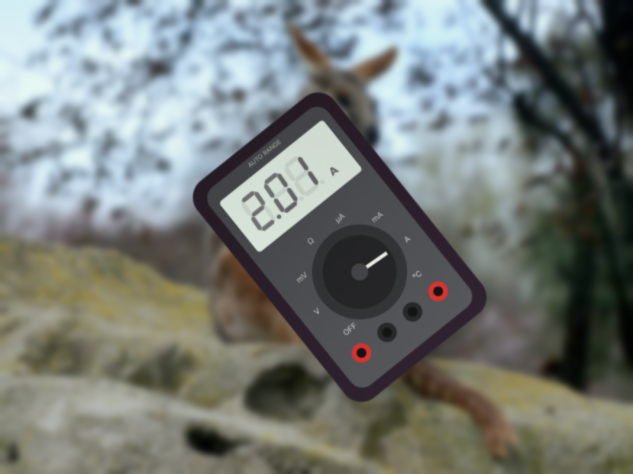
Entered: 2.01 A
